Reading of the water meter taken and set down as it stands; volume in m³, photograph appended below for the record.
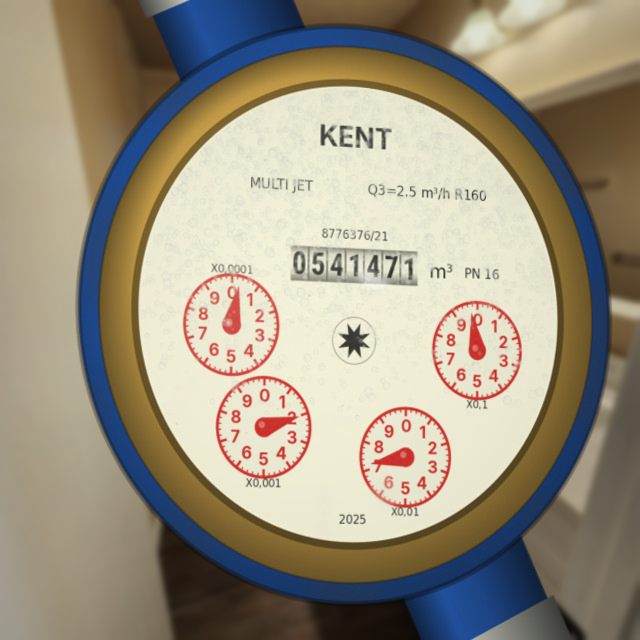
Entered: 541470.9720 m³
